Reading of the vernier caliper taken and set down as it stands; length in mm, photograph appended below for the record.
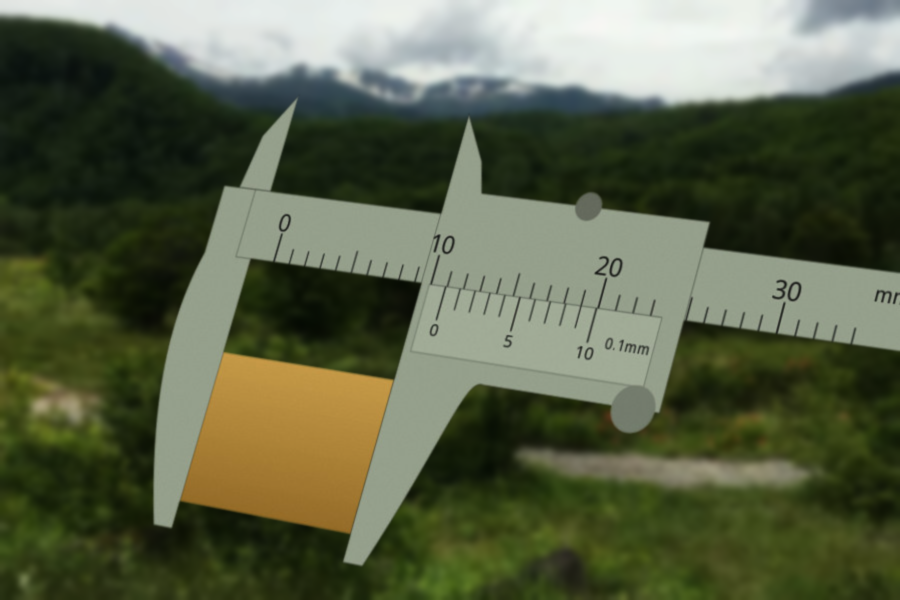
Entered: 10.9 mm
